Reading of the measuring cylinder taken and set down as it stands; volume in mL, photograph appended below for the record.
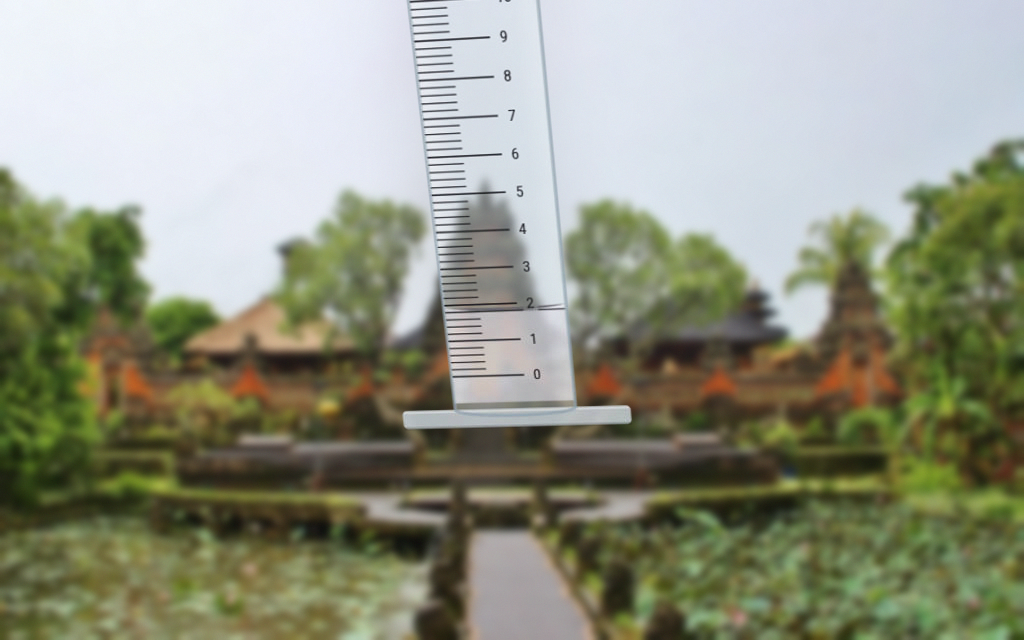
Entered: 1.8 mL
